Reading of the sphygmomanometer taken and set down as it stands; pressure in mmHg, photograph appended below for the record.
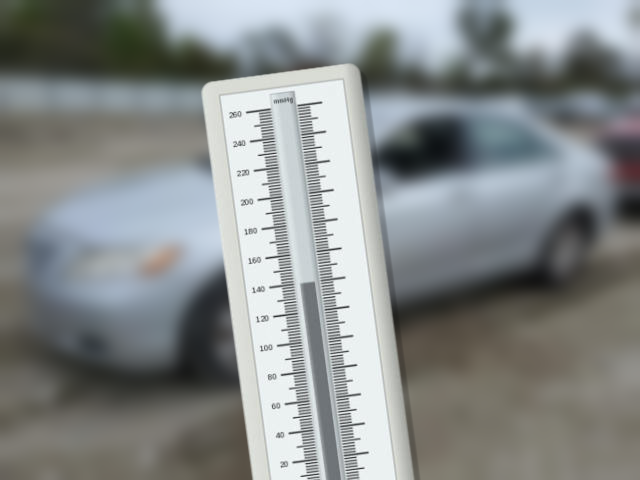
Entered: 140 mmHg
